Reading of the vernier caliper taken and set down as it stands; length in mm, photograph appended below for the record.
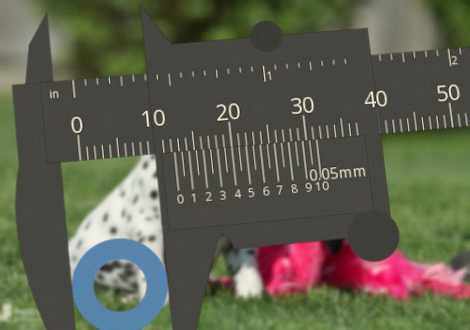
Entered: 12.4 mm
